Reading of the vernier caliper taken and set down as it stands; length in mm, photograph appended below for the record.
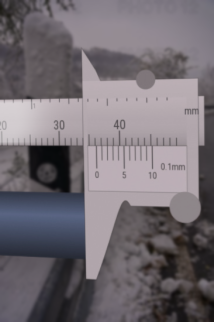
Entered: 36.2 mm
